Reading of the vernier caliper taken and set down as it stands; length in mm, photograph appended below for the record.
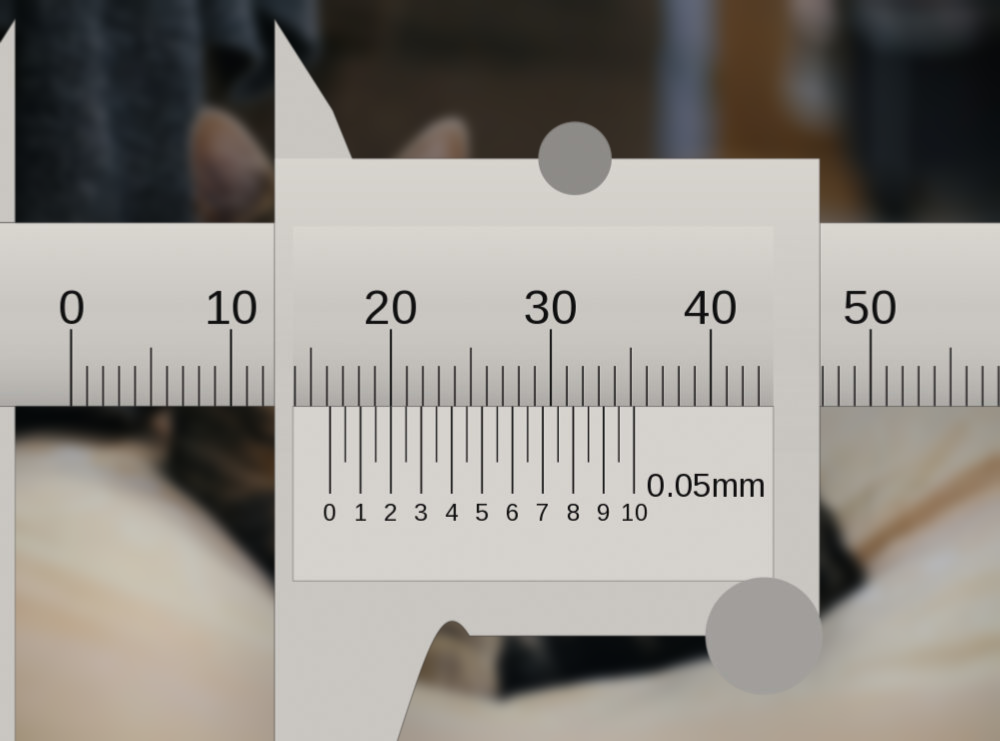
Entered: 16.2 mm
